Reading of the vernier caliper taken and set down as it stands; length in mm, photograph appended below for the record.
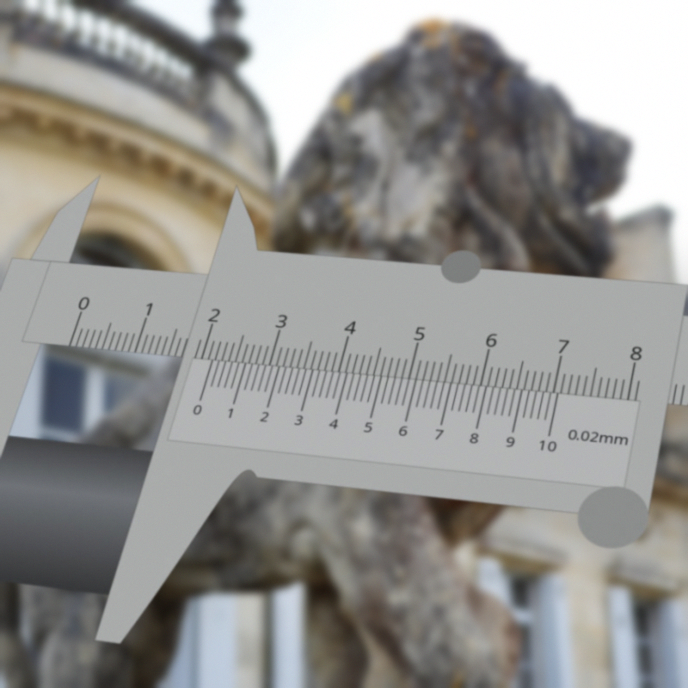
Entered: 21.6 mm
